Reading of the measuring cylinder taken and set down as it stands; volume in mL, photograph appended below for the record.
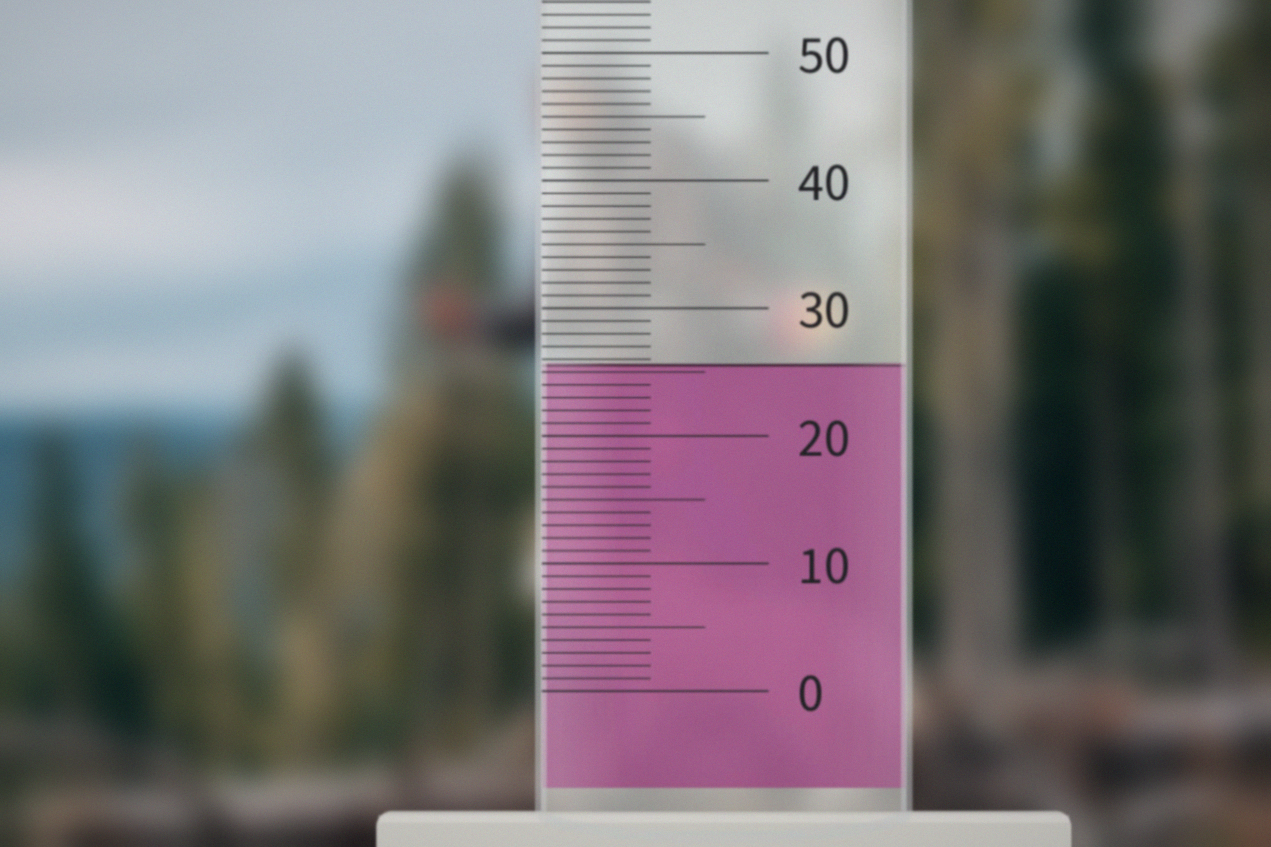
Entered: 25.5 mL
